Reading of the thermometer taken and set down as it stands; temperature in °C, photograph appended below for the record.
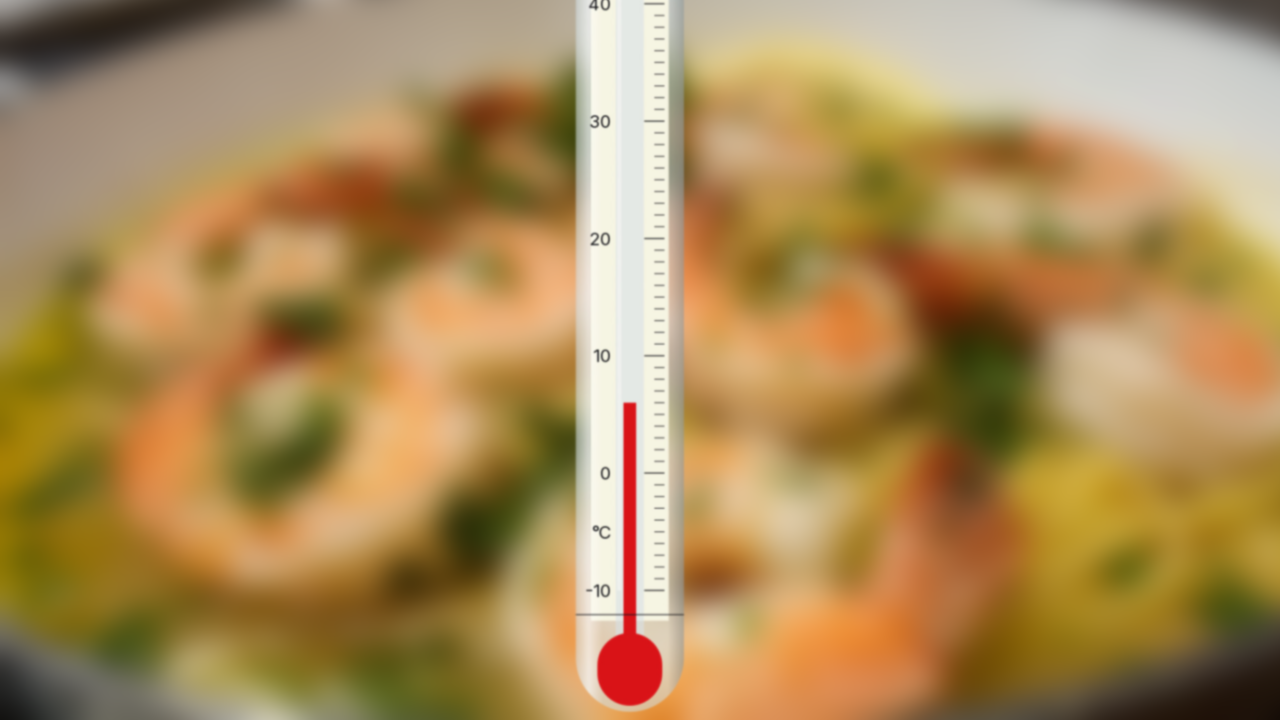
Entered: 6 °C
